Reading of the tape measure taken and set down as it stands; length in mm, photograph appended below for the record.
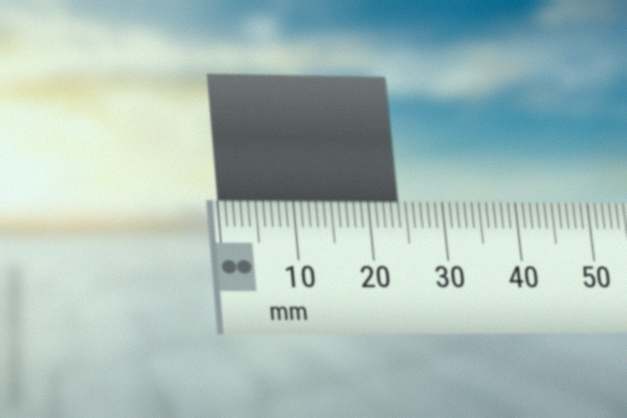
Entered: 24 mm
